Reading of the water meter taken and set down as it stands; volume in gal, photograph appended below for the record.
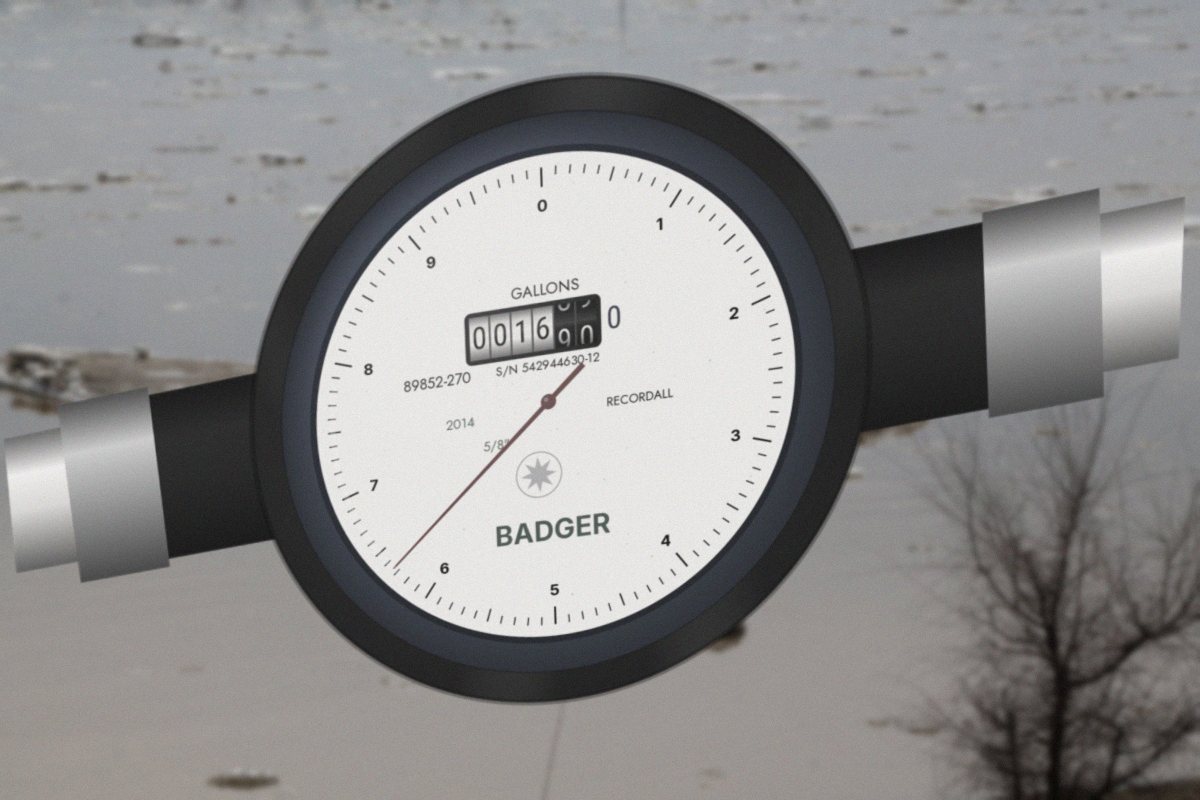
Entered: 16896.3 gal
